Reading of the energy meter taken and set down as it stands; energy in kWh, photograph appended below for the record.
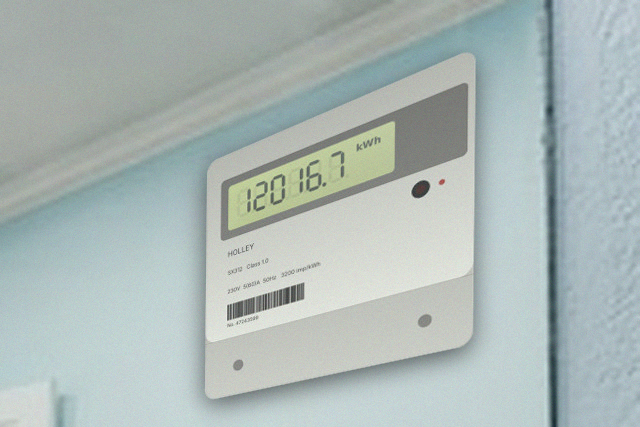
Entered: 12016.7 kWh
